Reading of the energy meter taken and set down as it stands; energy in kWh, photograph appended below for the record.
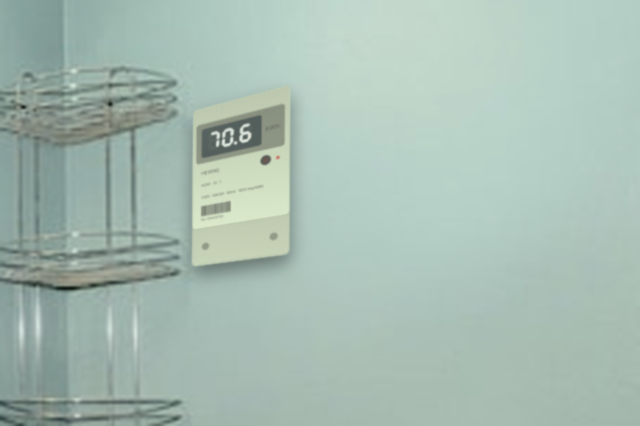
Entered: 70.6 kWh
